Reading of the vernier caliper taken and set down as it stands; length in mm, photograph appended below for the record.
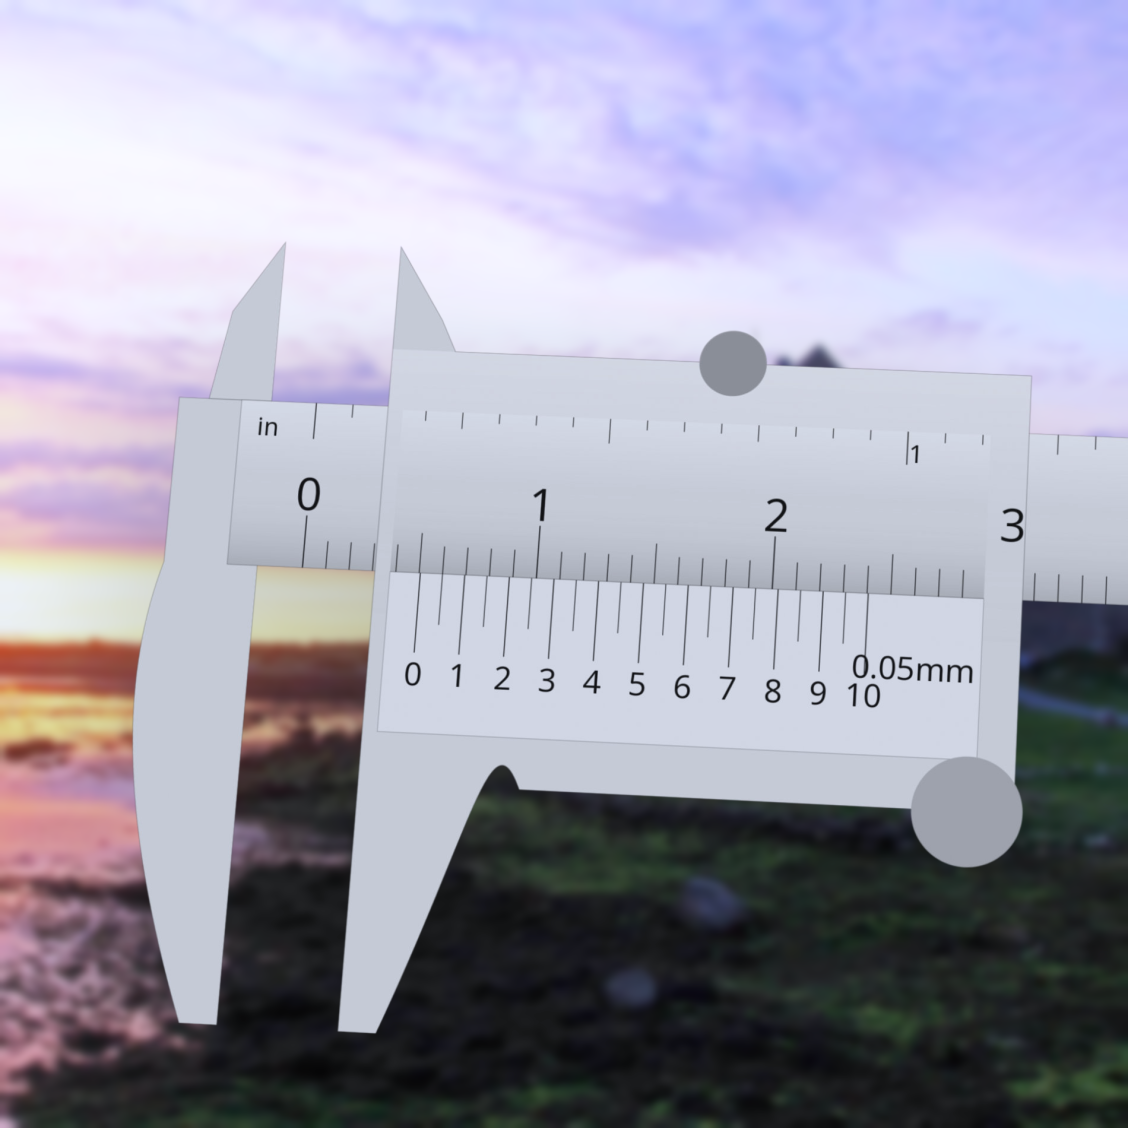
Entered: 5.05 mm
